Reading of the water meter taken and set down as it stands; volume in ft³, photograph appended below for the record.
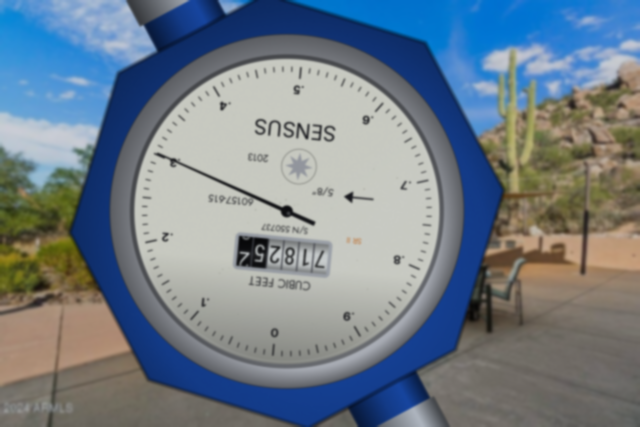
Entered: 718252.30 ft³
